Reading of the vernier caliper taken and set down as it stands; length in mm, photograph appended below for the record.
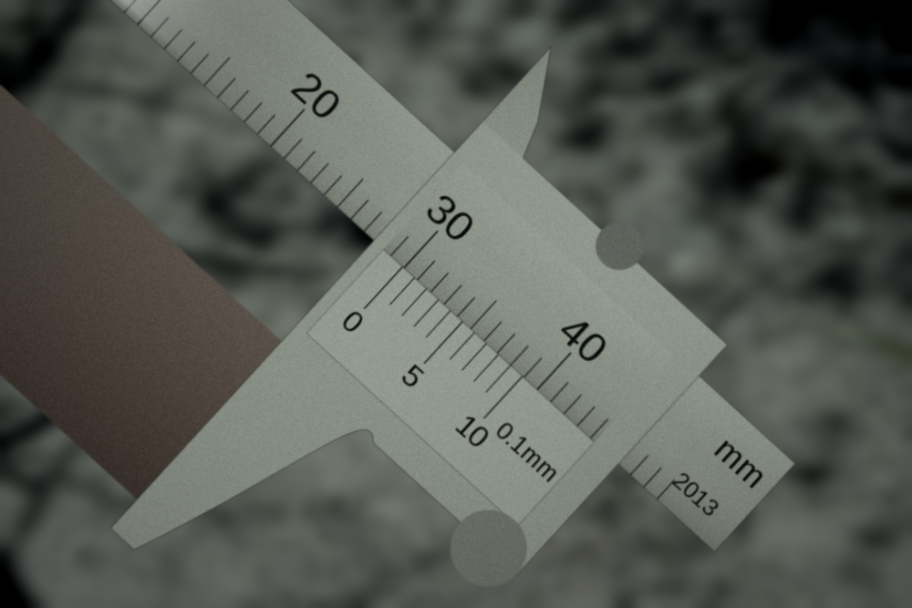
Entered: 29.9 mm
